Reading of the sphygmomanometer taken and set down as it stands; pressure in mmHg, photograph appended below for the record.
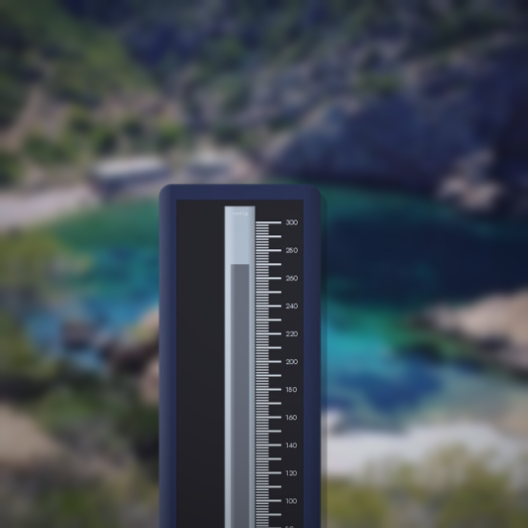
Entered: 270 mmHg
